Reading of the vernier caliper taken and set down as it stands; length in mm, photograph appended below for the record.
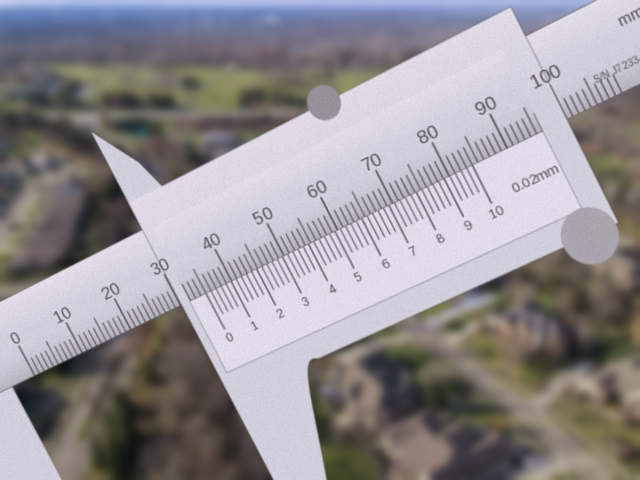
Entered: 35.0 mm
